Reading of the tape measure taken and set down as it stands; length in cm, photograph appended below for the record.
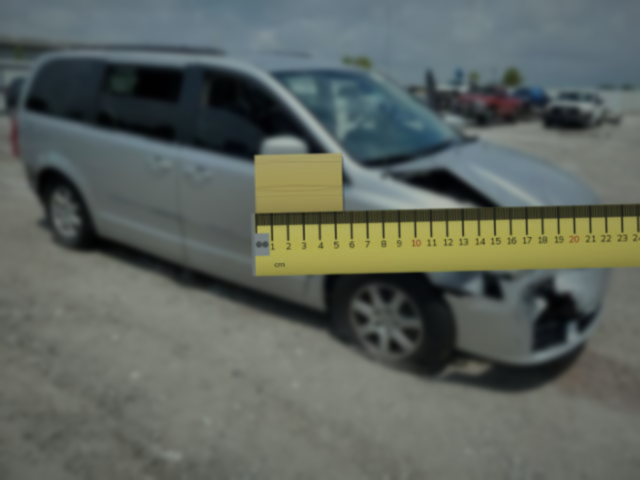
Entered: 5.5 cm
